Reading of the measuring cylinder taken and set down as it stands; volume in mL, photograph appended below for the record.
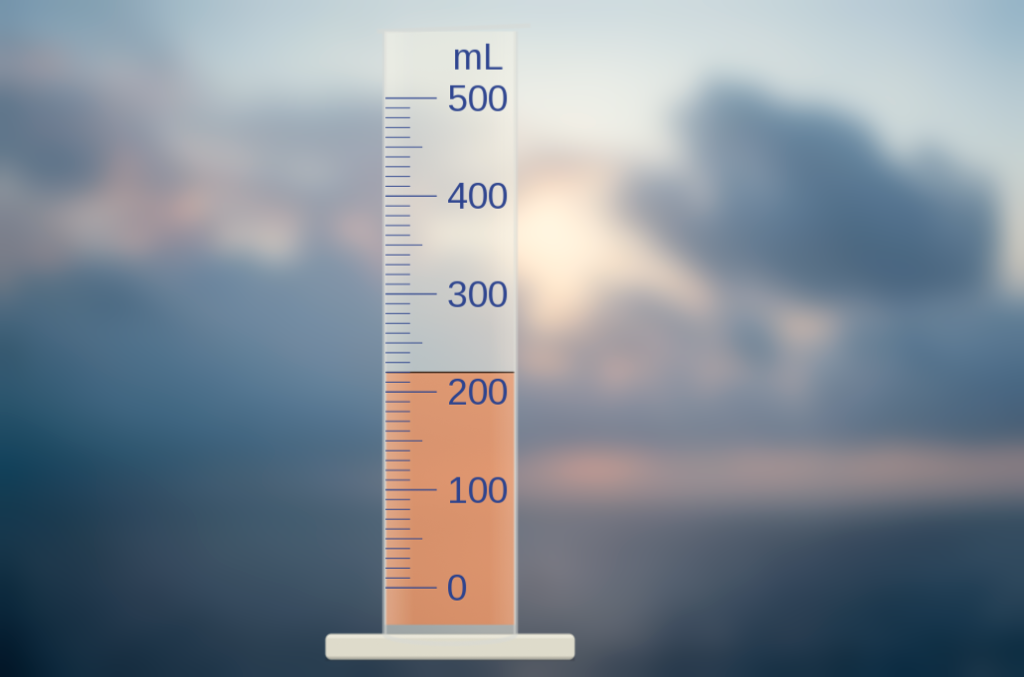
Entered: 220 mL
